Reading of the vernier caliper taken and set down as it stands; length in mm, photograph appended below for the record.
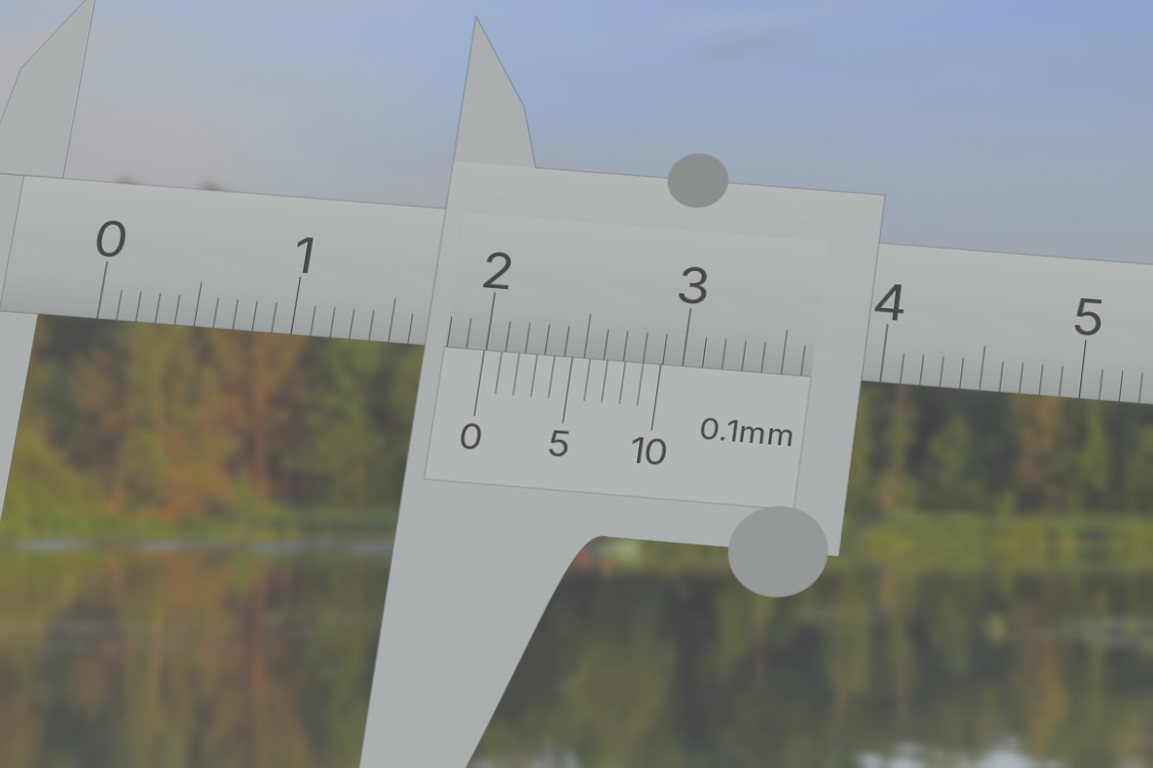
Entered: 19.9 mm
